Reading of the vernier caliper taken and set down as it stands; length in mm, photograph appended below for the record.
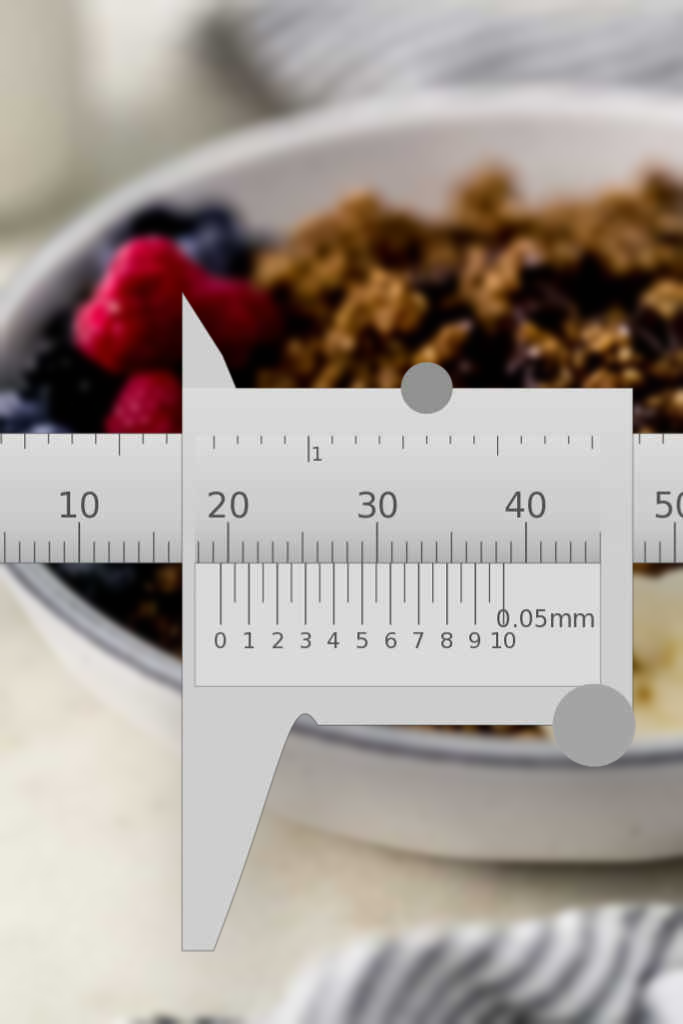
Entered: 19.5 mm
